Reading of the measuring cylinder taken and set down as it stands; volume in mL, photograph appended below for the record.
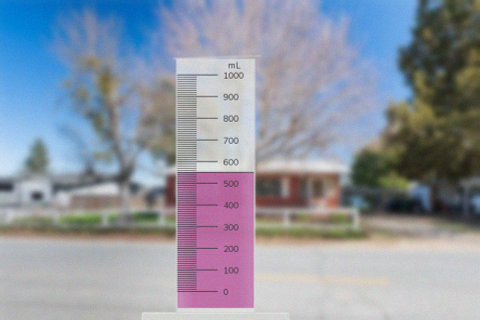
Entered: 550 mL
